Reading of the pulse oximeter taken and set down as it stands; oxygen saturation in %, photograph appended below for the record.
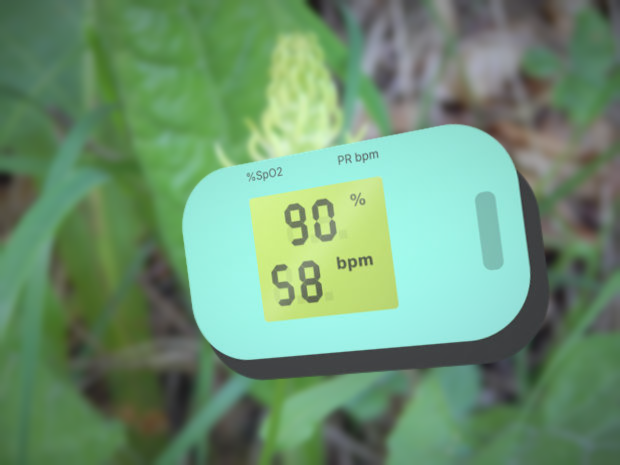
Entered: 90 %
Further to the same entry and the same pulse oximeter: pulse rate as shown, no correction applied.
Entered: 58 bpm
